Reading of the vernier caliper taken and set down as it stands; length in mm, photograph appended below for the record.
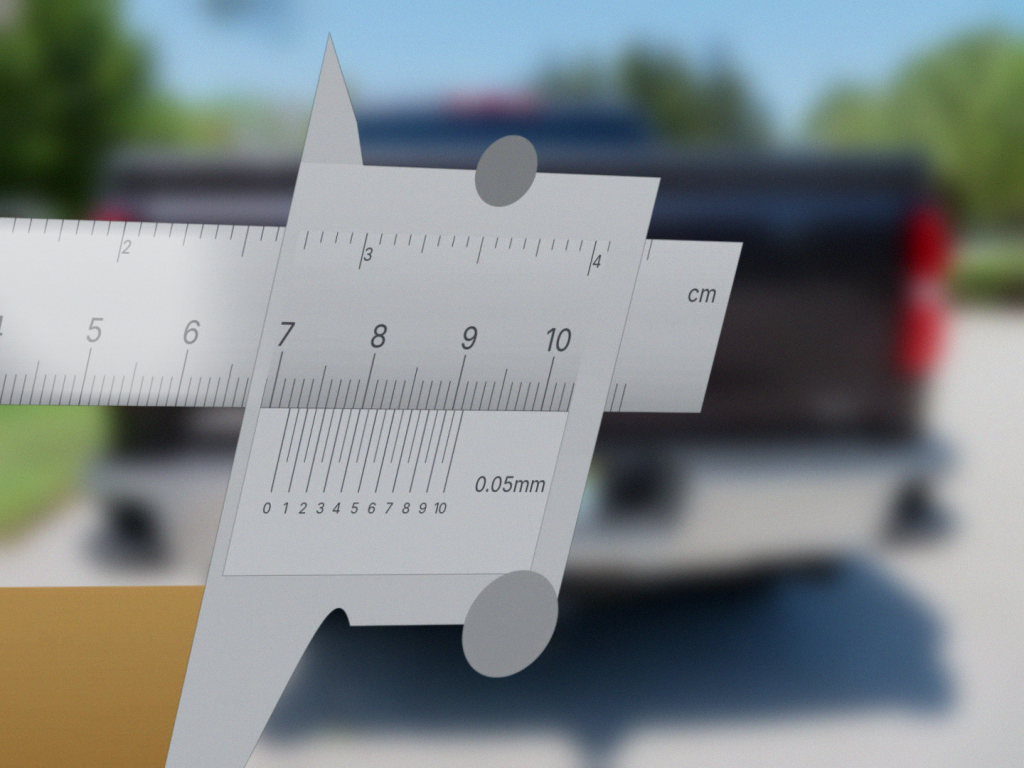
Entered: 72.2 mm
